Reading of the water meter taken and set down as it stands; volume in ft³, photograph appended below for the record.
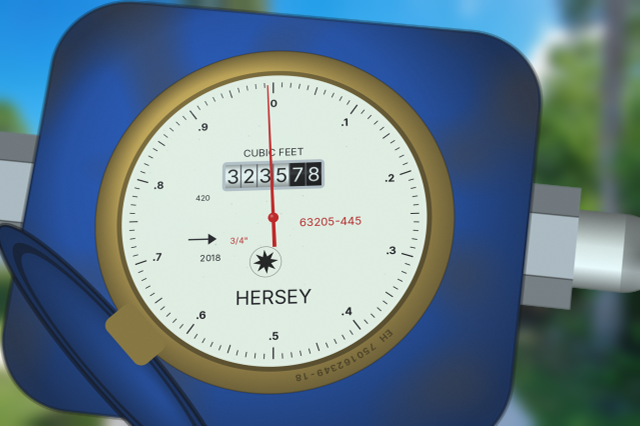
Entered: 323577.99 ft³
